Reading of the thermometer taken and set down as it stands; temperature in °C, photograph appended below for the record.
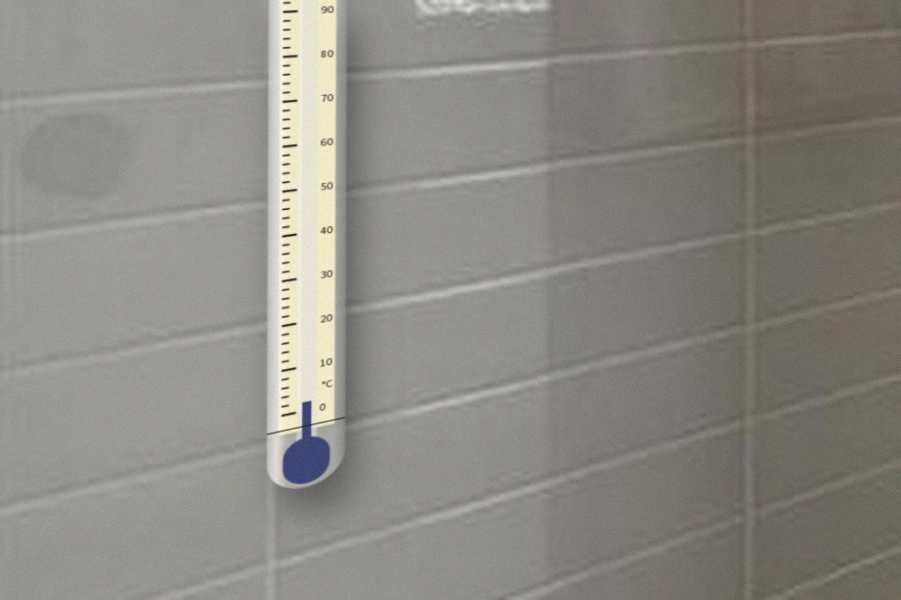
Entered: 2 °C
